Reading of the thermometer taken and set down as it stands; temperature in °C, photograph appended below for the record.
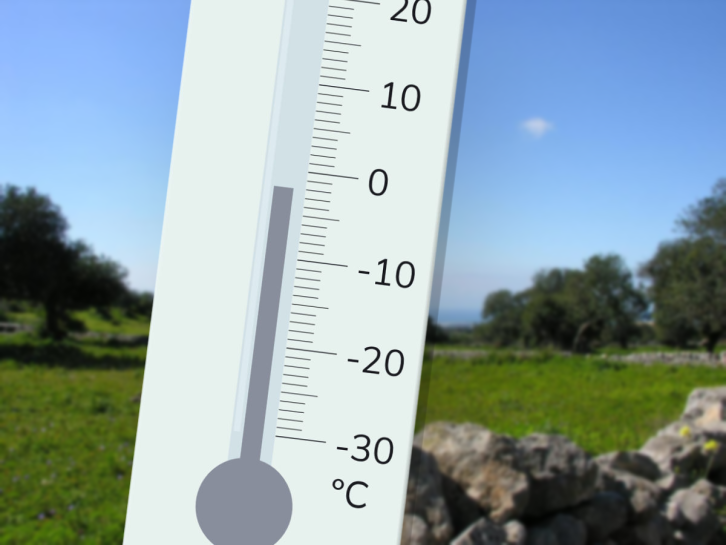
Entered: -2 °C
